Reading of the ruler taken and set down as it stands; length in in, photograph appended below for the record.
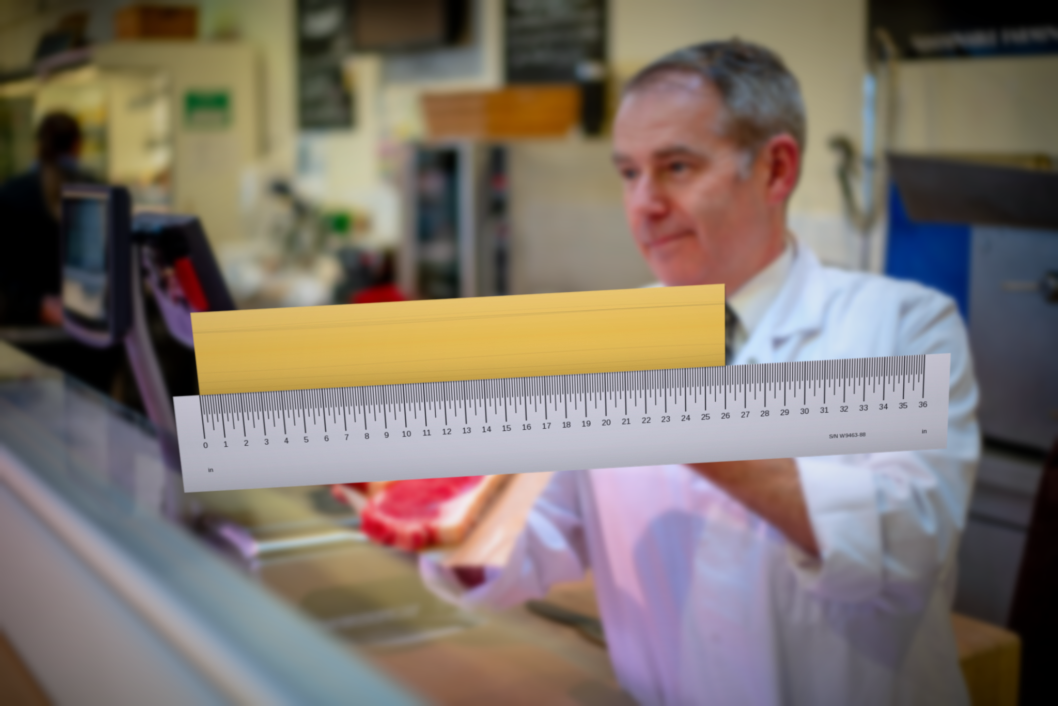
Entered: 26 in
